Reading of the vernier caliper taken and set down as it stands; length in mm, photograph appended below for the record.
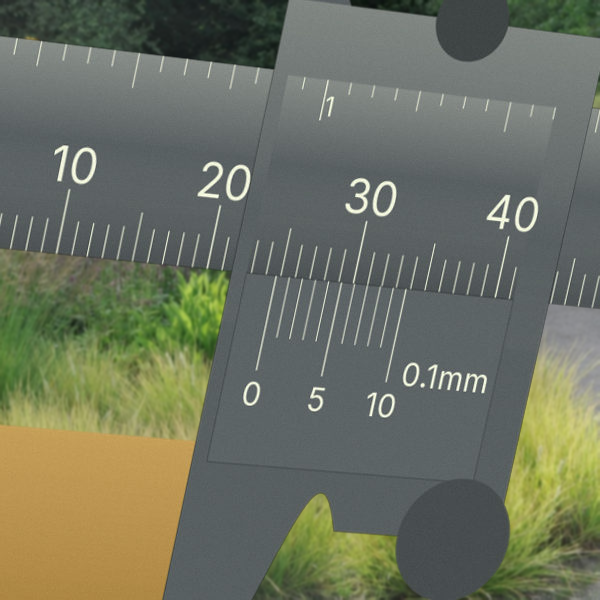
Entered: 24.7 mm
